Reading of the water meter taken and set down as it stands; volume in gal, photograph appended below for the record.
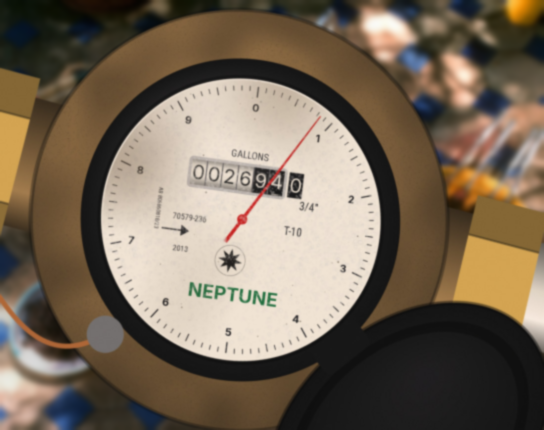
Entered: 26940.8 gal
